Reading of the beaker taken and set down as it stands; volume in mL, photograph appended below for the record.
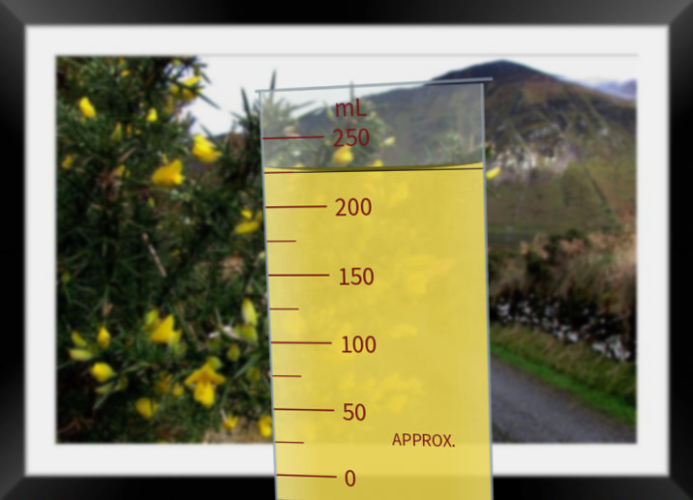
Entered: 225 mL
